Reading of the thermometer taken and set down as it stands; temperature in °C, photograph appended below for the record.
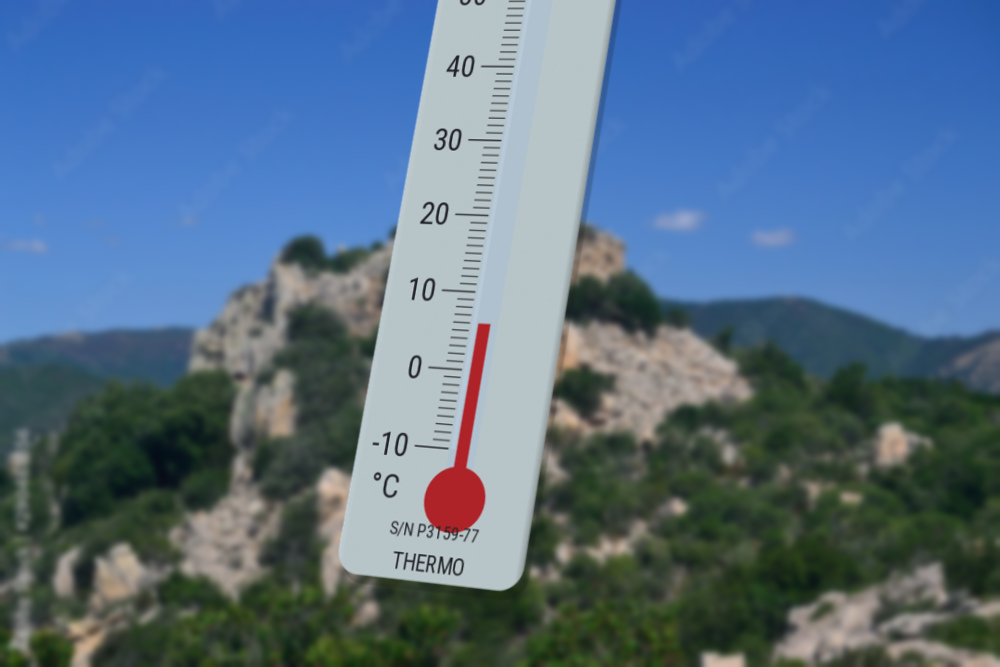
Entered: 6 °C
